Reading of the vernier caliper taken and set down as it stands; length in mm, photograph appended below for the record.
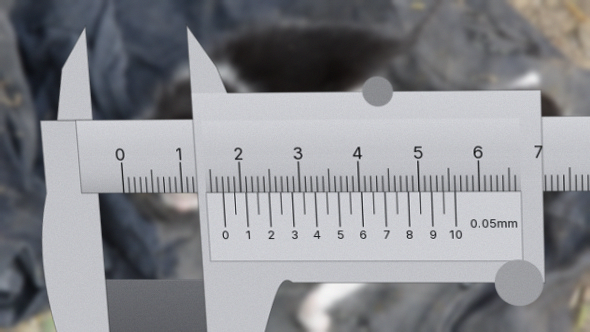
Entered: 17.0 mm
